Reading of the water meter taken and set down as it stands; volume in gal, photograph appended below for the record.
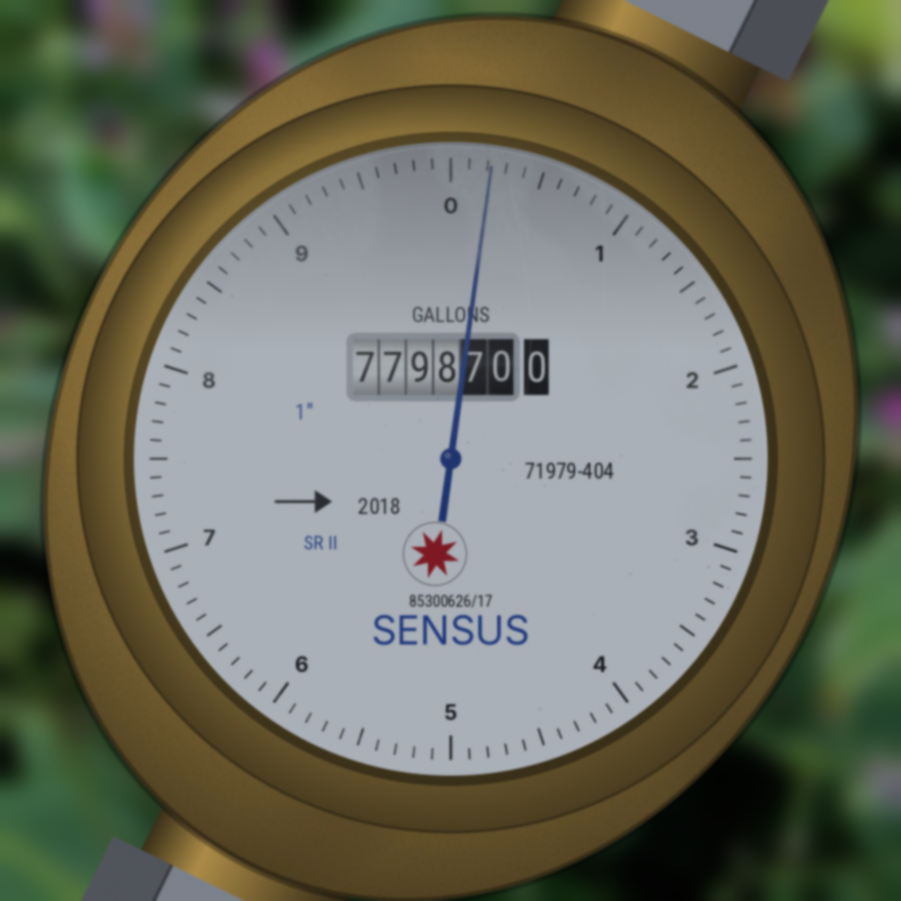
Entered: 7798700.2 gal
